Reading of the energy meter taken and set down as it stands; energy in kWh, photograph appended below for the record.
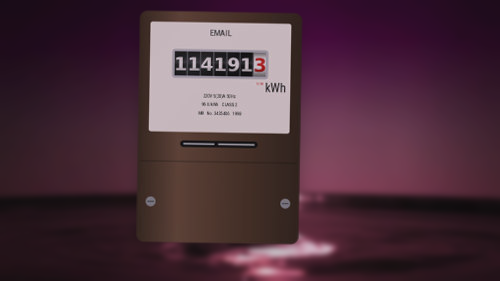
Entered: 114191.3 kWh
